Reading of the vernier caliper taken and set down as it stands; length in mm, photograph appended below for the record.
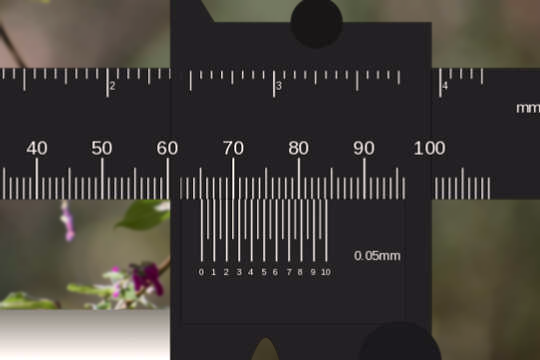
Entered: 65.2 mm
